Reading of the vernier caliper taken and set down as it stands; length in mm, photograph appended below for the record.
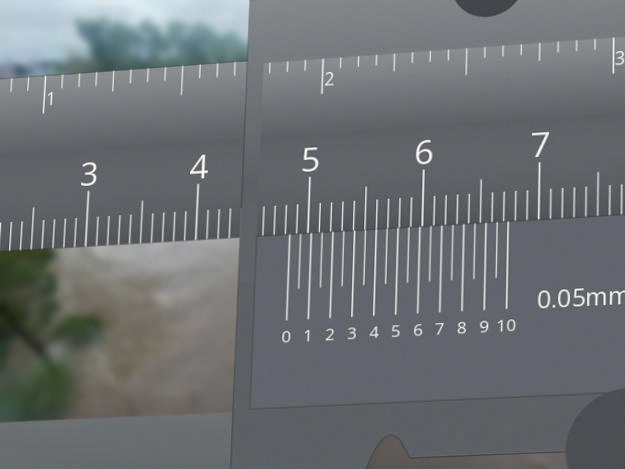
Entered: 48.4 mm
